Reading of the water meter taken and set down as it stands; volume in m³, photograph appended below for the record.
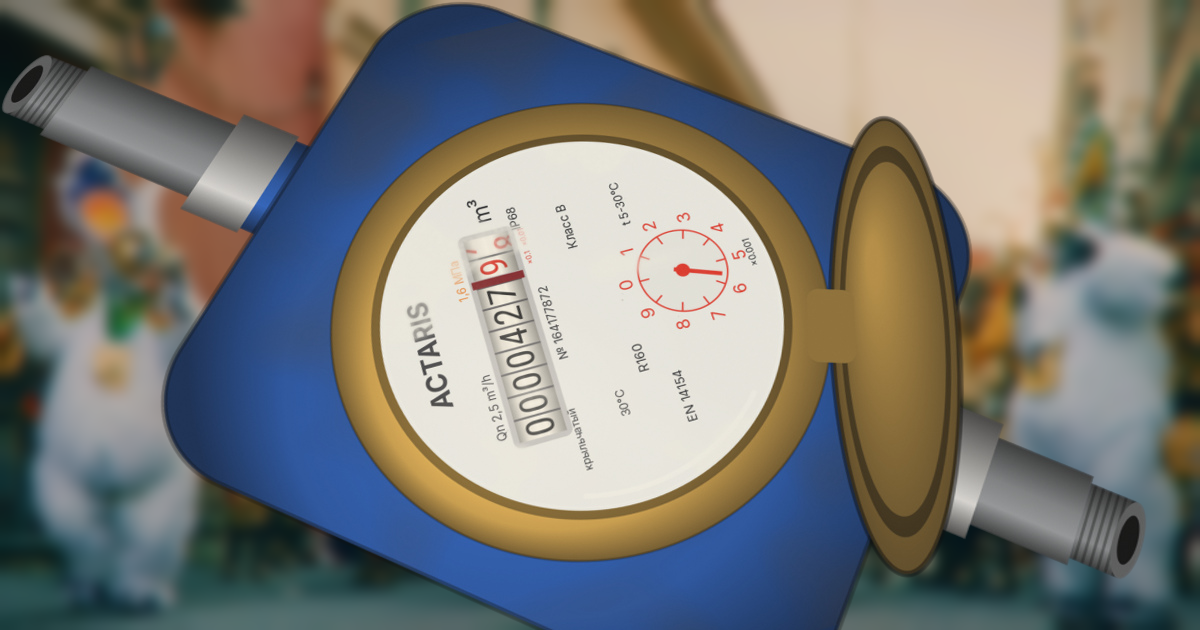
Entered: 427.975 m³
